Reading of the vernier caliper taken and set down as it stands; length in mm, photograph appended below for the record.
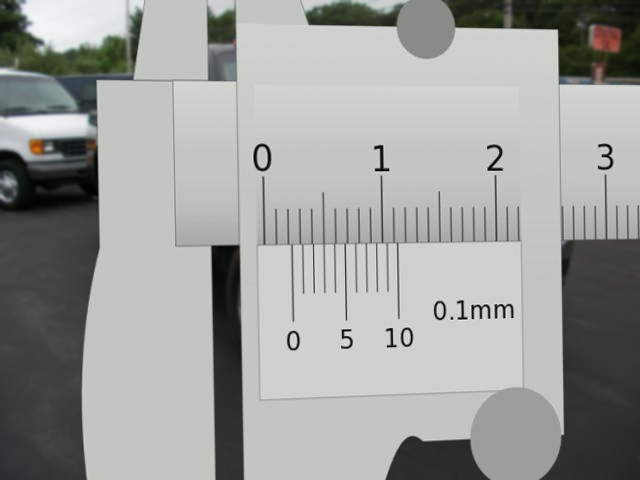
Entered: 2.3 mm
